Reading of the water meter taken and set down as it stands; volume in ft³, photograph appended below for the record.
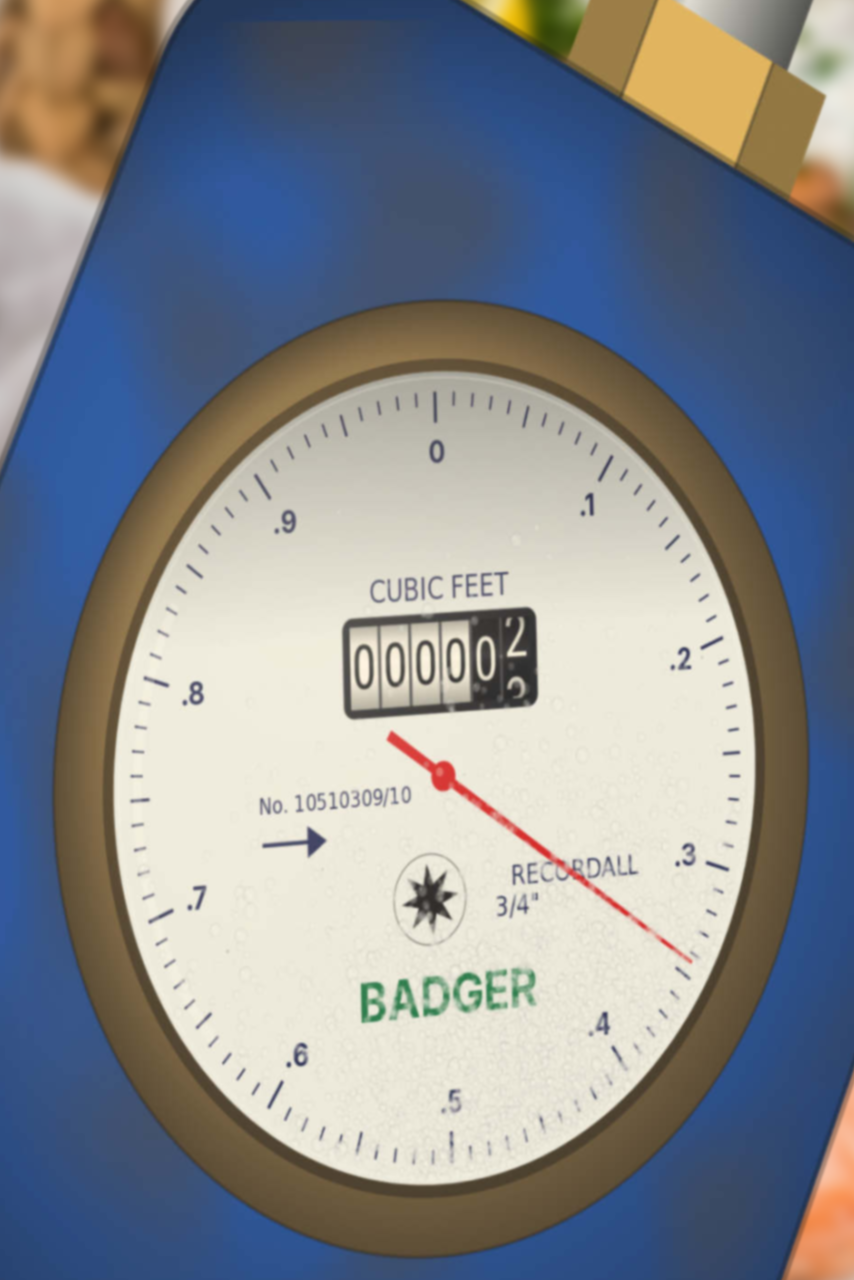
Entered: 2.34 ft³
